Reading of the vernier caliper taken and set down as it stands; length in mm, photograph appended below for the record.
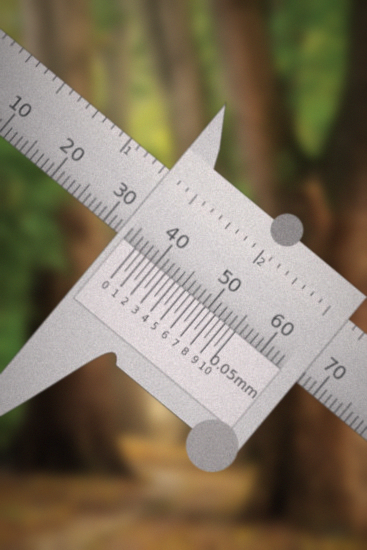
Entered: 36.2 mm
